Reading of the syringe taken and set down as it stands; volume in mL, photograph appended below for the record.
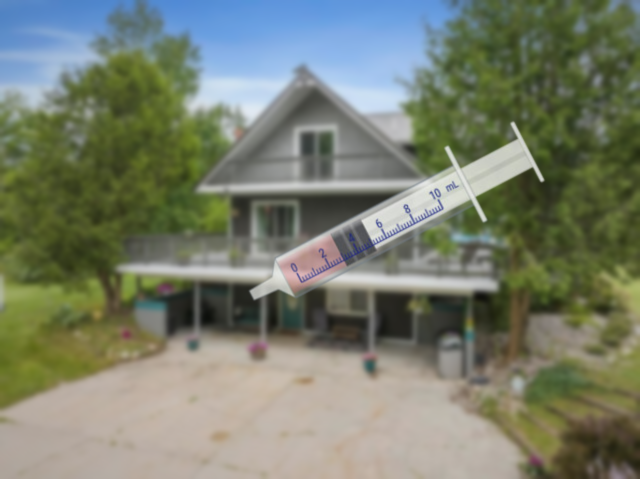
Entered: 3 mL
